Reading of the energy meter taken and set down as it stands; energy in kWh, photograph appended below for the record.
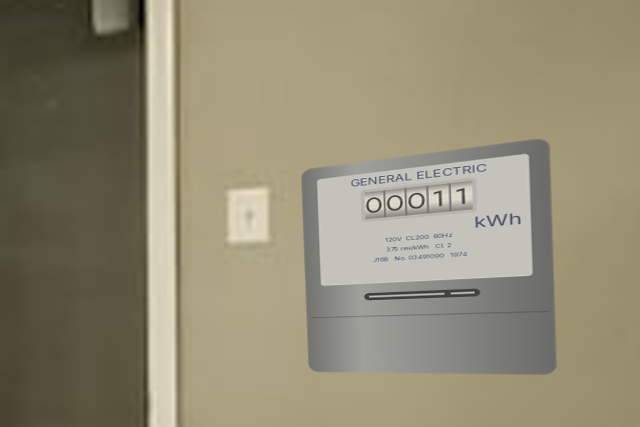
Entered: 11 kWh
